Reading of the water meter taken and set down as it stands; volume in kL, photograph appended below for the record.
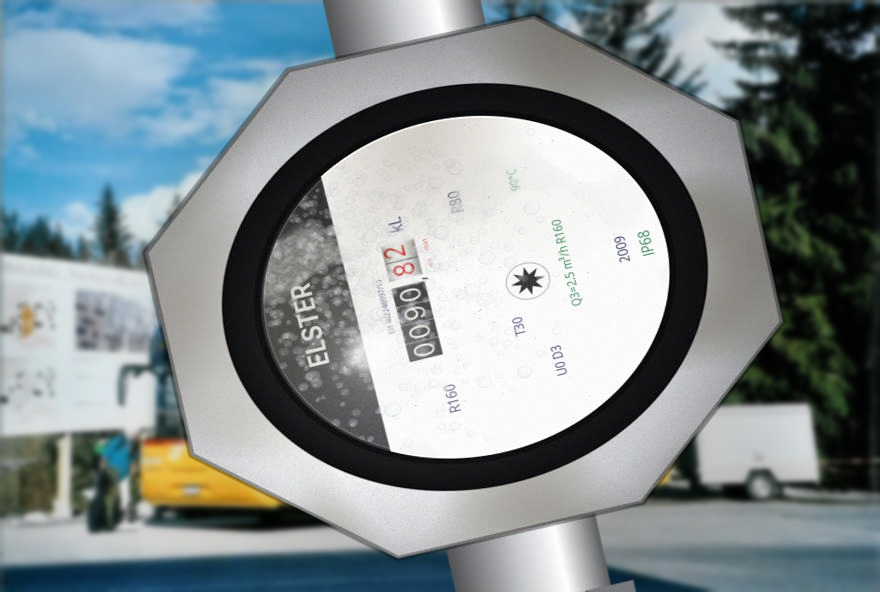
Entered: 90.82 kL
